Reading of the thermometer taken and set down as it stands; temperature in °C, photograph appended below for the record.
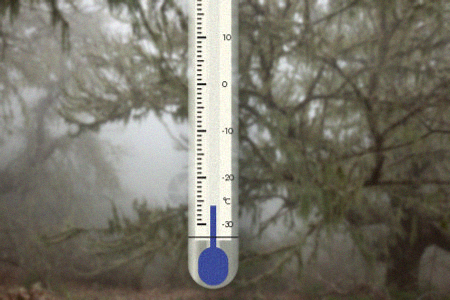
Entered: -26 °C
